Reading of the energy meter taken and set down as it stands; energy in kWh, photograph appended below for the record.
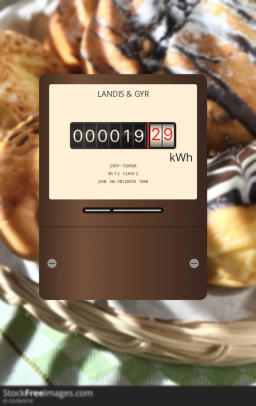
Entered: 19.29 kWh
